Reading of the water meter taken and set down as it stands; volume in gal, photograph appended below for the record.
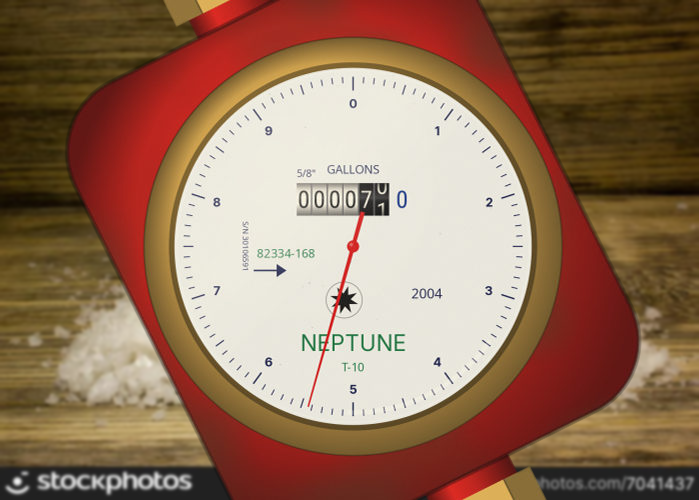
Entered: 705.4 gal
